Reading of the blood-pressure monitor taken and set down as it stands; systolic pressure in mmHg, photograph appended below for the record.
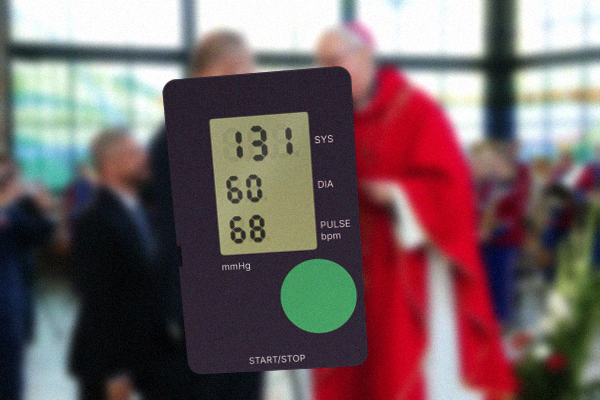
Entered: 131 mmHg
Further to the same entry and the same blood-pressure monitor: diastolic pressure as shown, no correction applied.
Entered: 60 mmHg
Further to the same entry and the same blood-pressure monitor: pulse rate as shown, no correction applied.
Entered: 68 bpm
